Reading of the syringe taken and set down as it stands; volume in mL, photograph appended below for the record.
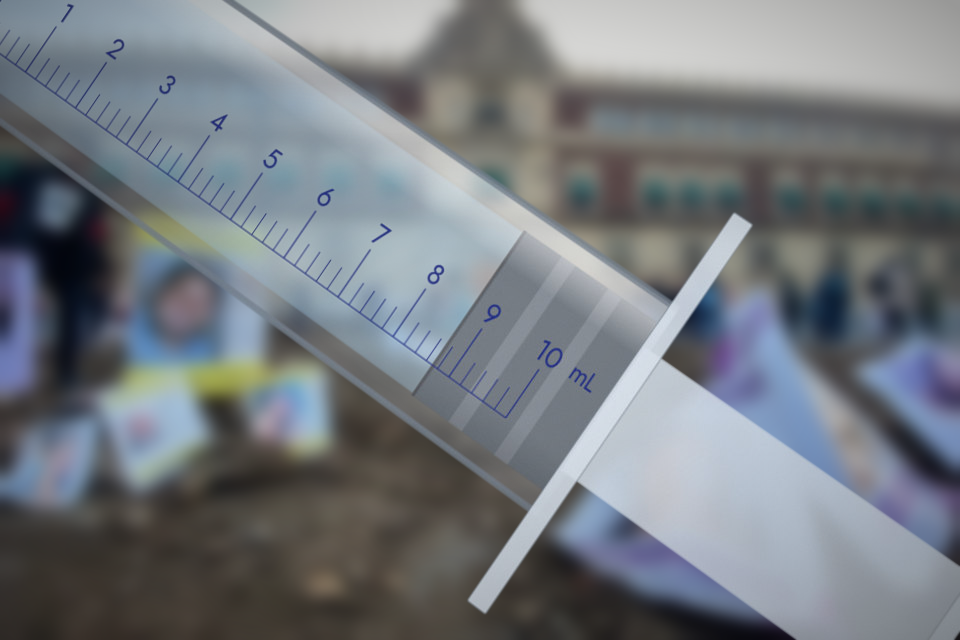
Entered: 8.7 mL
